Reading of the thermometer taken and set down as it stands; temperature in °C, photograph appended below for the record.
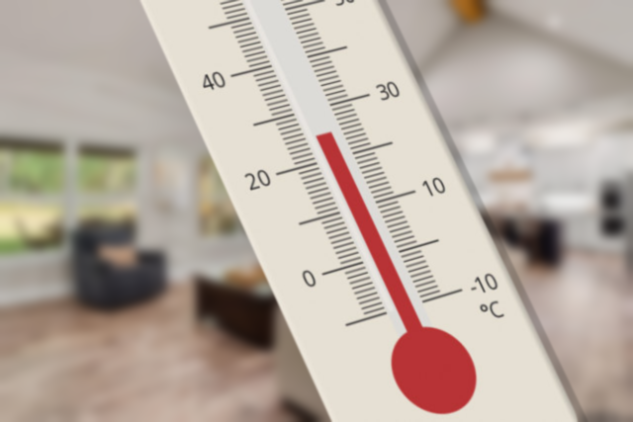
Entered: 25 °C
